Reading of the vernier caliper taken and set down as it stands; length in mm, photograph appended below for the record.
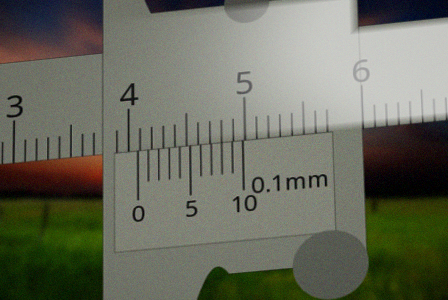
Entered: 40.8 mm
